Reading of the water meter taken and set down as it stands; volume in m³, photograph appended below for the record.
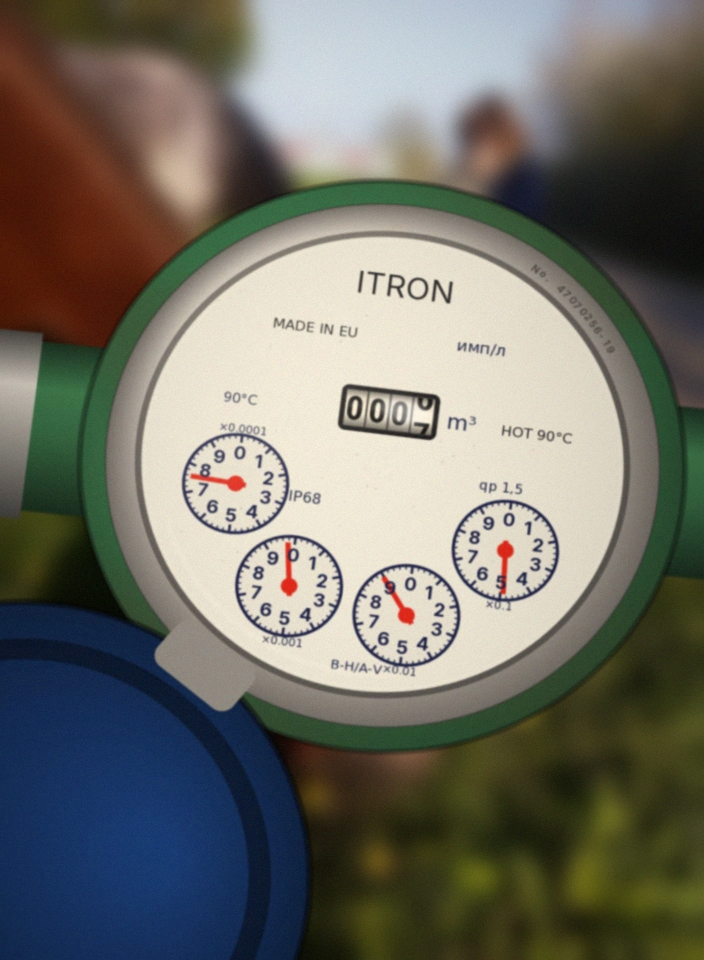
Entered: 6.4897 m³
